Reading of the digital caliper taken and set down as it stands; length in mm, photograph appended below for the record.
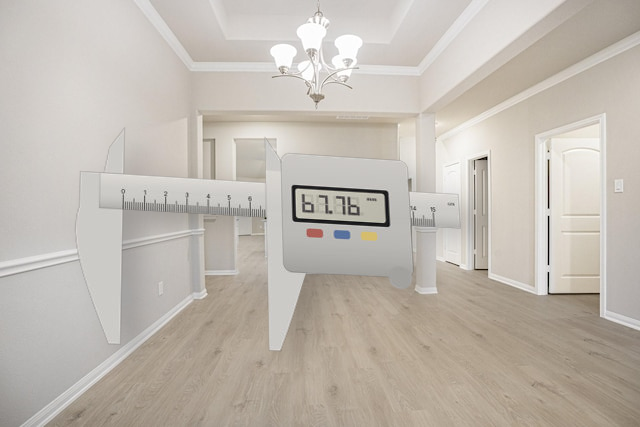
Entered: 67.76 mm
